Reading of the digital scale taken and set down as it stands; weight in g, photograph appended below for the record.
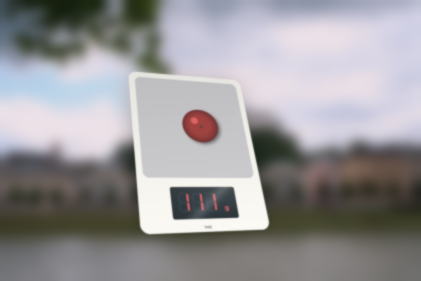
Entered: 111 g
